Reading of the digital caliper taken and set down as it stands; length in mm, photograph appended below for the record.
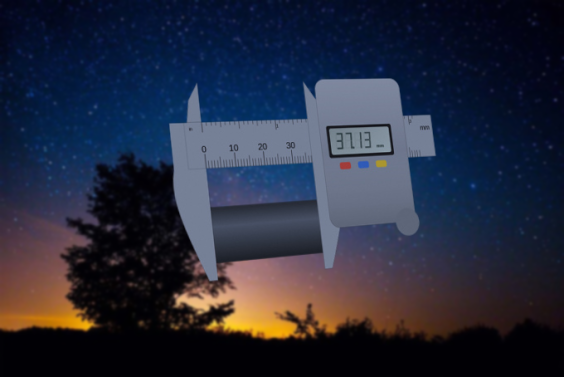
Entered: 37.13 mm
